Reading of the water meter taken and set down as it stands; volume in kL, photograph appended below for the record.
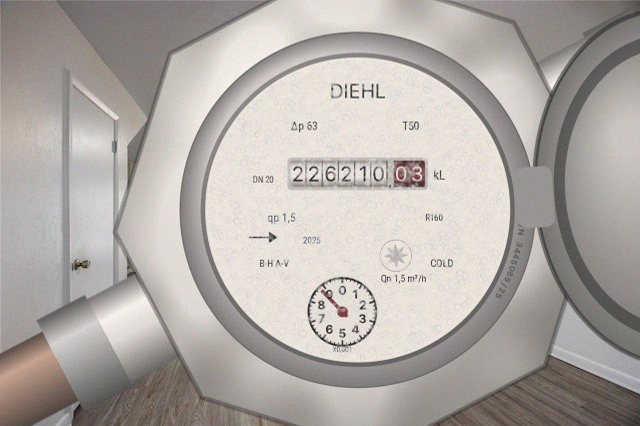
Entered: 226210.038 kL
